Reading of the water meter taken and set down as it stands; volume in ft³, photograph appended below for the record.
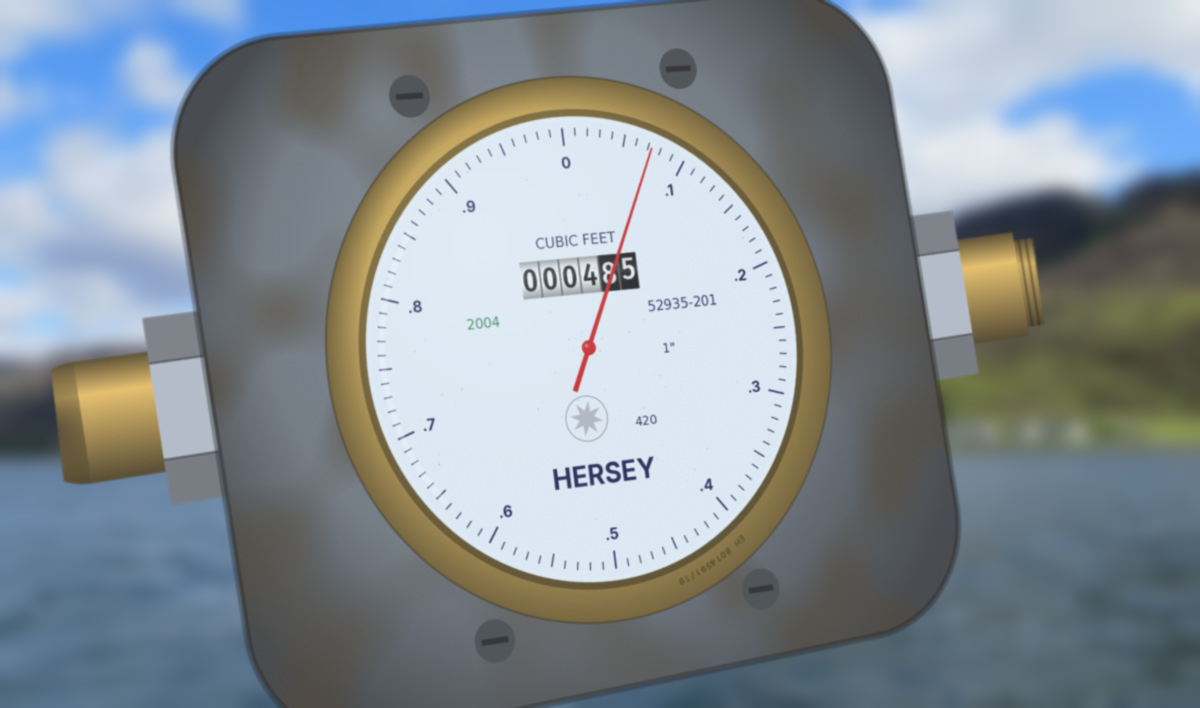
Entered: 485.07 ft³
